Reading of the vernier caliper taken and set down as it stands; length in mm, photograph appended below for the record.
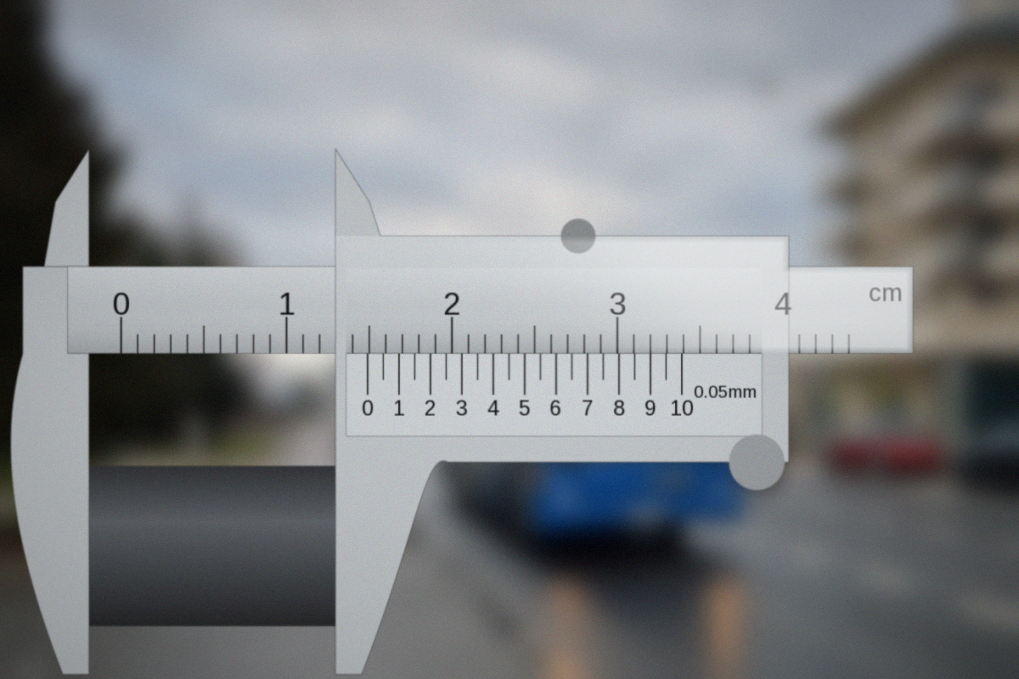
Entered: 14.9 mm
